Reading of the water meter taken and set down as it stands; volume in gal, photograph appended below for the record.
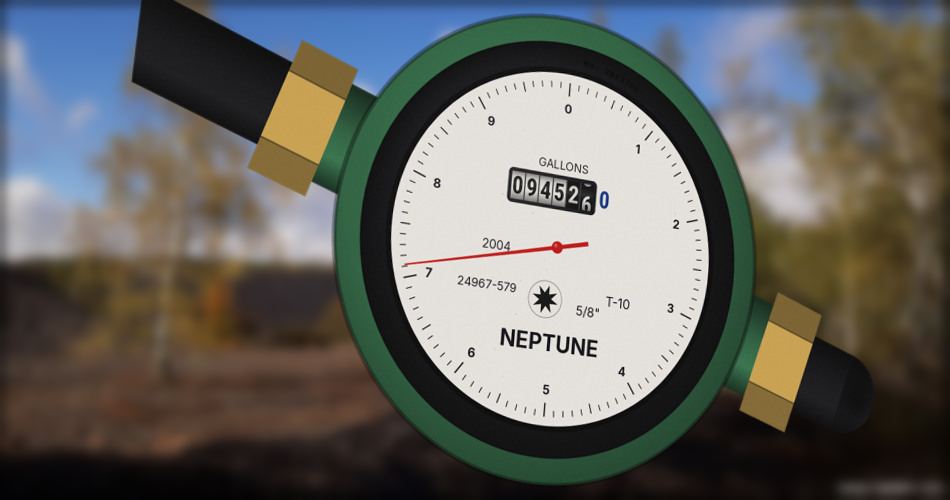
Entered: 945257.1 gal
